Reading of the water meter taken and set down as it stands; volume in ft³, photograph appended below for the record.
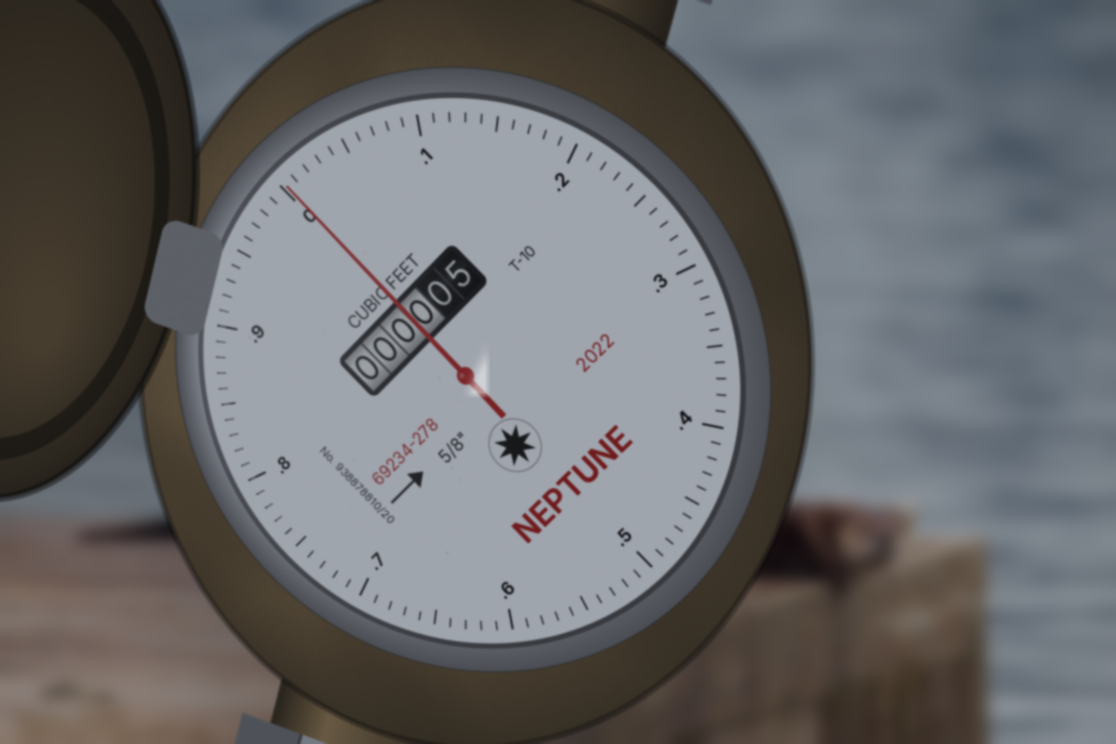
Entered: 5.00 ft³
